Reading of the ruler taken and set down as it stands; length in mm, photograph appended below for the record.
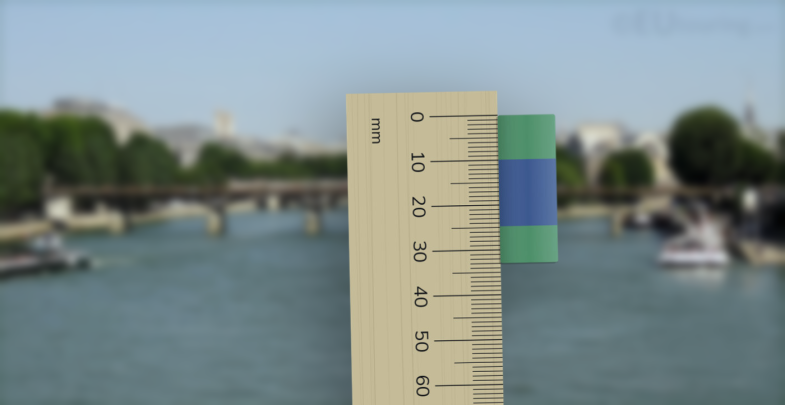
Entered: 33 mm
